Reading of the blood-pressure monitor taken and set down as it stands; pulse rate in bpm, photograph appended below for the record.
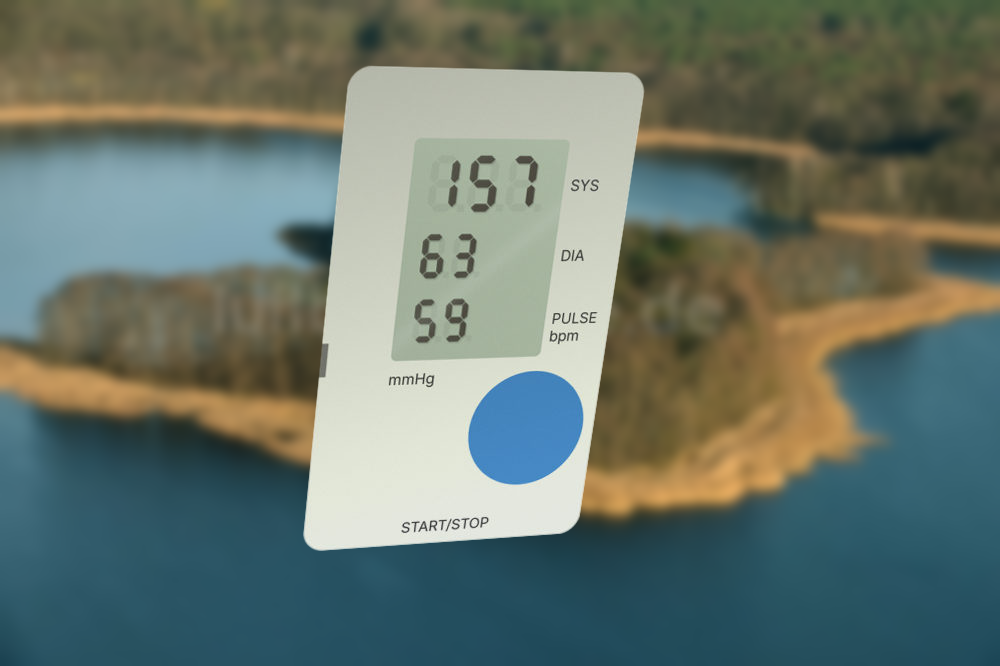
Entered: 59 bpm
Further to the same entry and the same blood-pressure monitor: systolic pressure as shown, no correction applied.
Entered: 157 mmHg
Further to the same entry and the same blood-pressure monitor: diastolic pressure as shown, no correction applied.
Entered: 63 mmHg
